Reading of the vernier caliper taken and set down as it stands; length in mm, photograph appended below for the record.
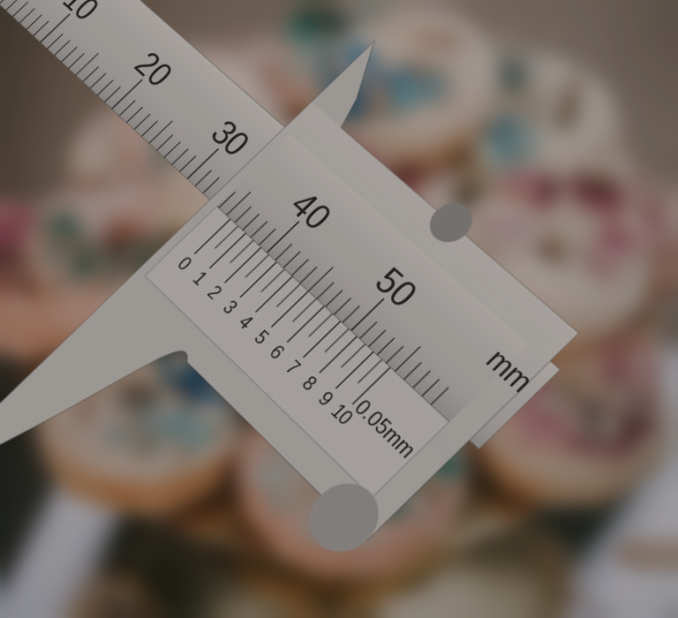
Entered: 35.5 mm
